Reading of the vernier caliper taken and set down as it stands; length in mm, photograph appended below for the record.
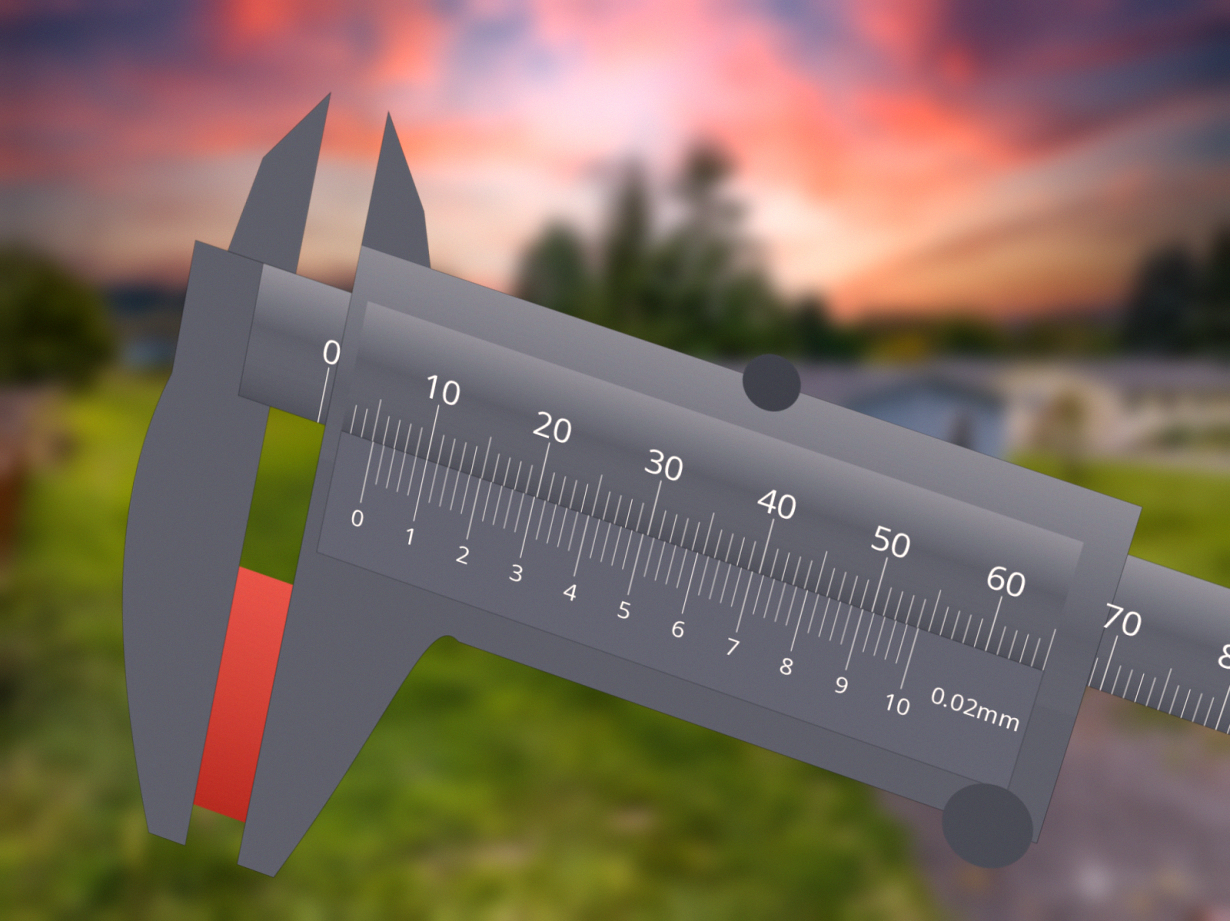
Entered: 5.1 mm
